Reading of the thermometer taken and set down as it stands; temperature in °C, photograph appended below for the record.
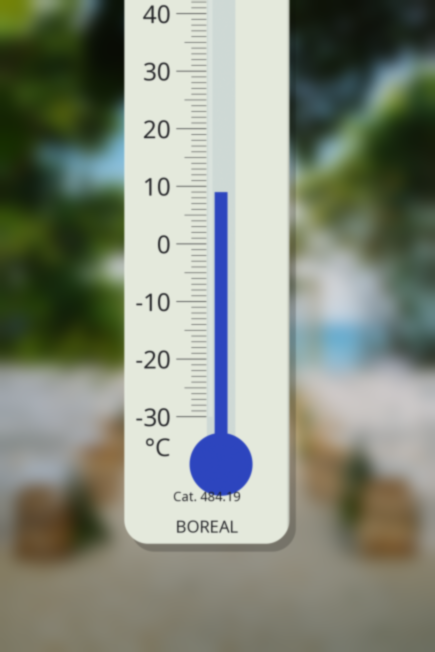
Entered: 9 °C
